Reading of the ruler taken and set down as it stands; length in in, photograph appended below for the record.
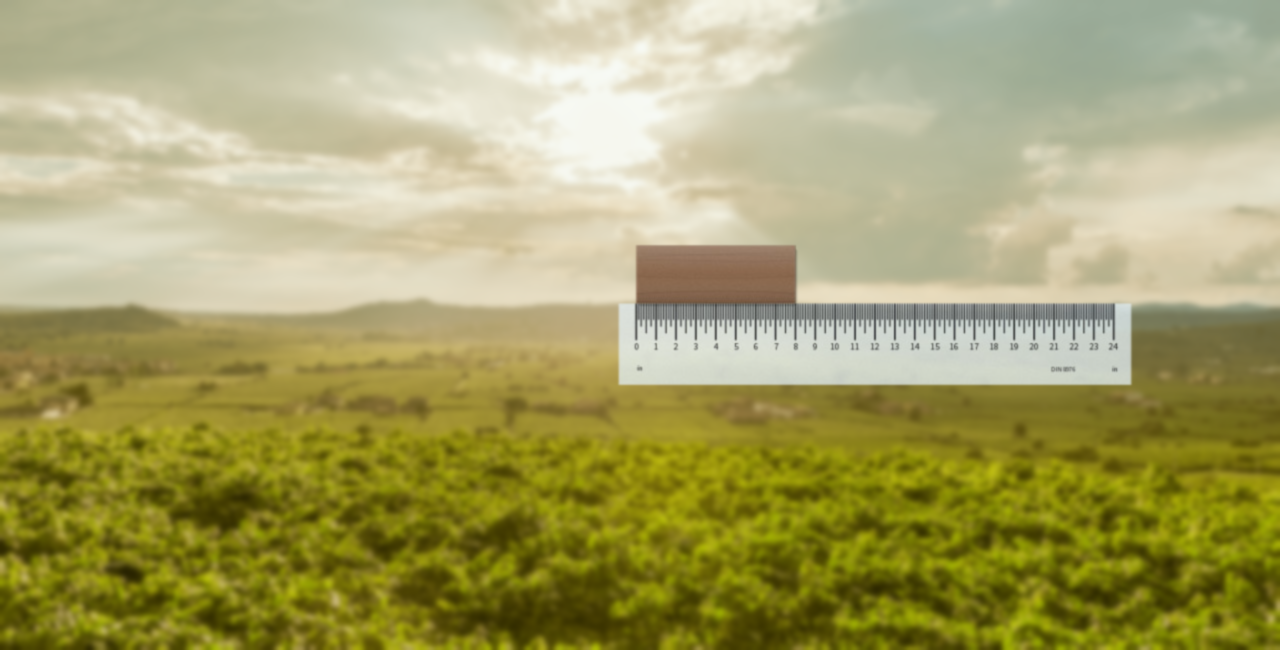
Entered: 8 in
